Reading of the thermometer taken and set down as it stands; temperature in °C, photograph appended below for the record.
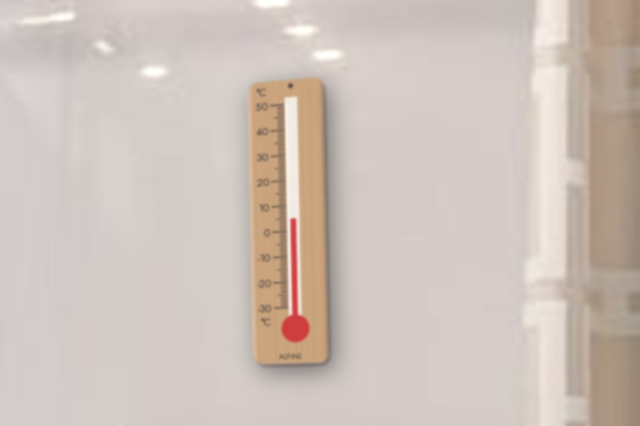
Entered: 5 °C
